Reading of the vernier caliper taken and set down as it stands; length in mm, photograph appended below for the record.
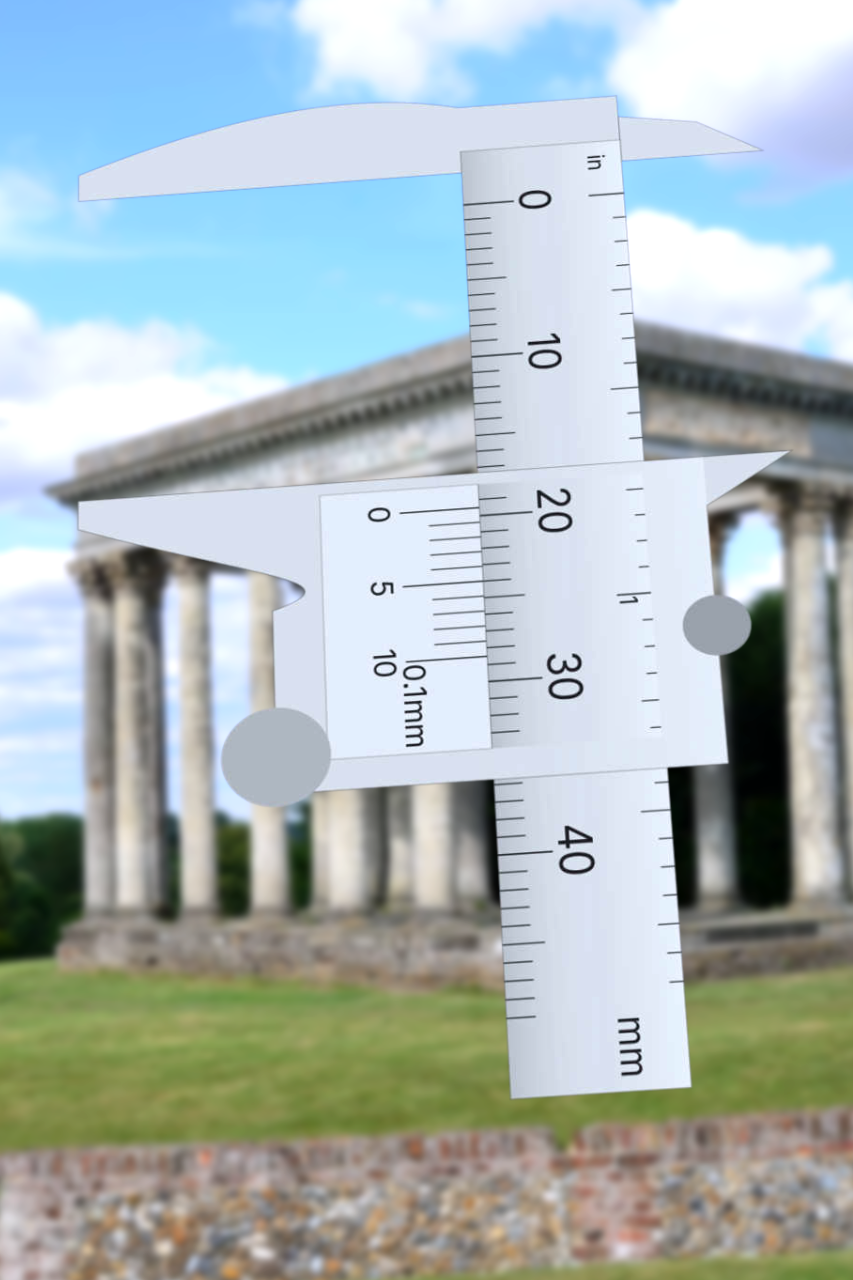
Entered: 19.5 mm
